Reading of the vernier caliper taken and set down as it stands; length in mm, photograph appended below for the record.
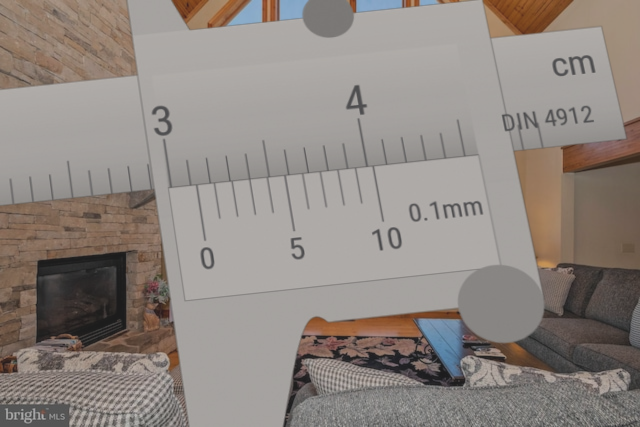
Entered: 31.3 mm
